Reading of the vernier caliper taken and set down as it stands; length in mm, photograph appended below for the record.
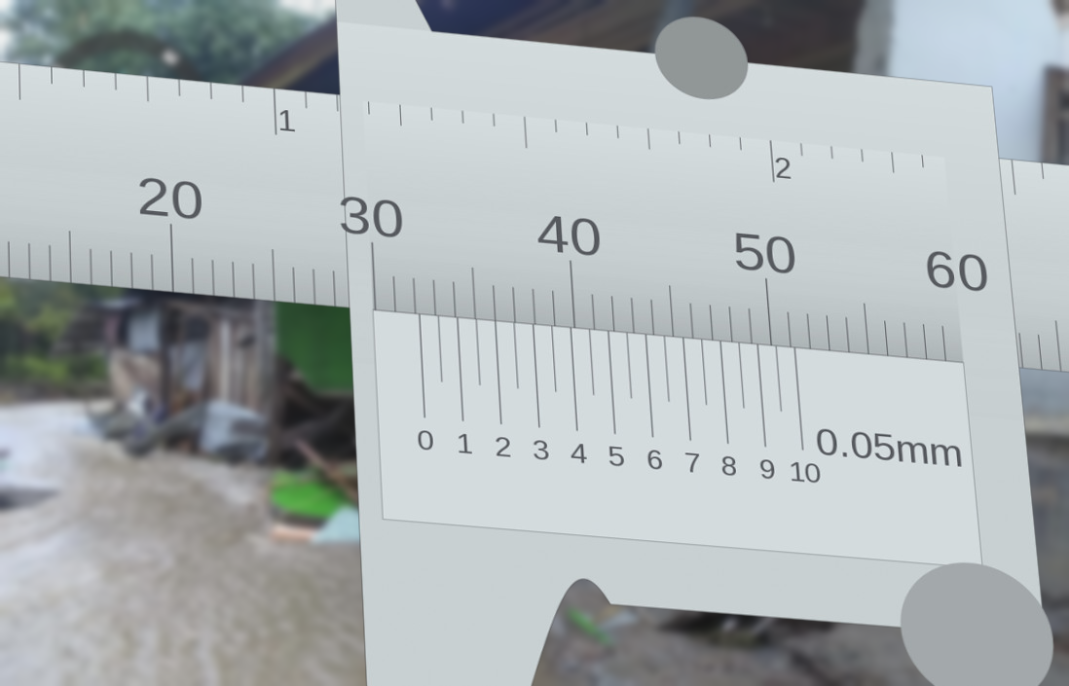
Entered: 32.2 mm
